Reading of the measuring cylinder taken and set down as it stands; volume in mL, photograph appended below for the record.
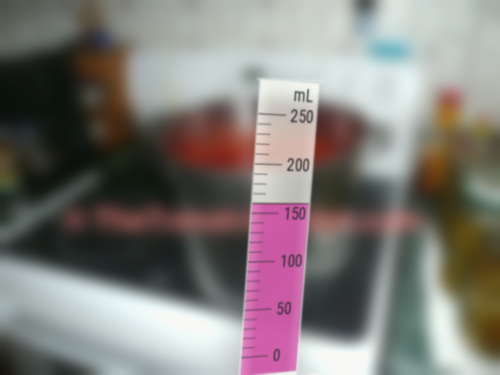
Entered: 160 mL
